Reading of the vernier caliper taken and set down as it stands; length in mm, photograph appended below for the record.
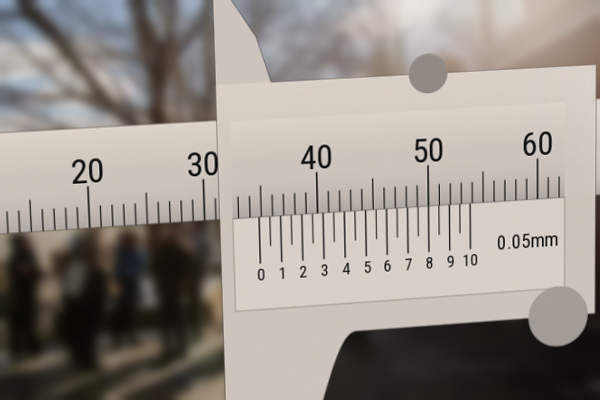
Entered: 34.8 mm
